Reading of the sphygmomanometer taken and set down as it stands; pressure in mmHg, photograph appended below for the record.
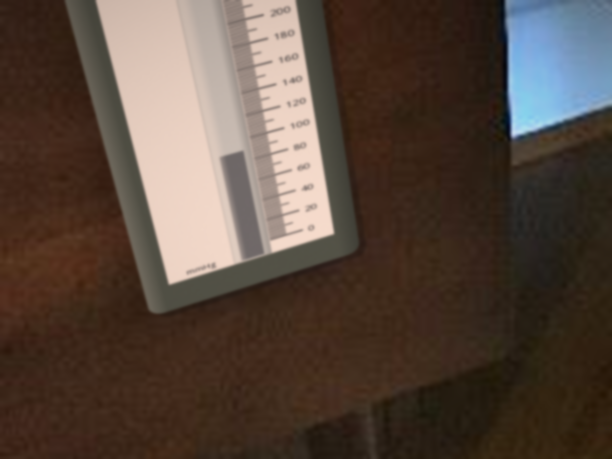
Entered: 90 mmHg
